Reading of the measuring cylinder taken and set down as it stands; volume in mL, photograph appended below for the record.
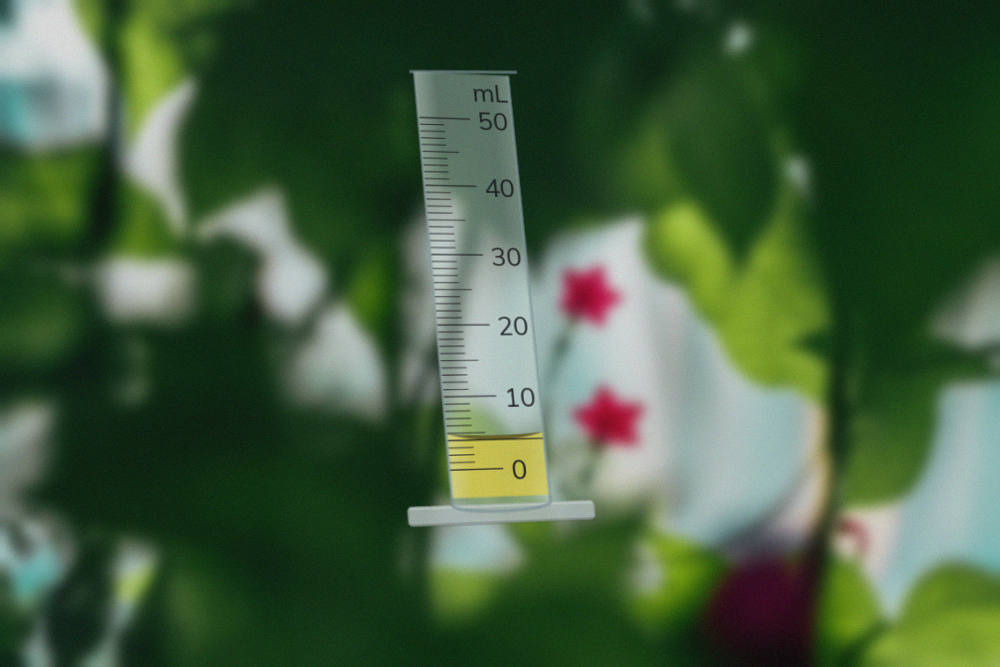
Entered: 4 mL
